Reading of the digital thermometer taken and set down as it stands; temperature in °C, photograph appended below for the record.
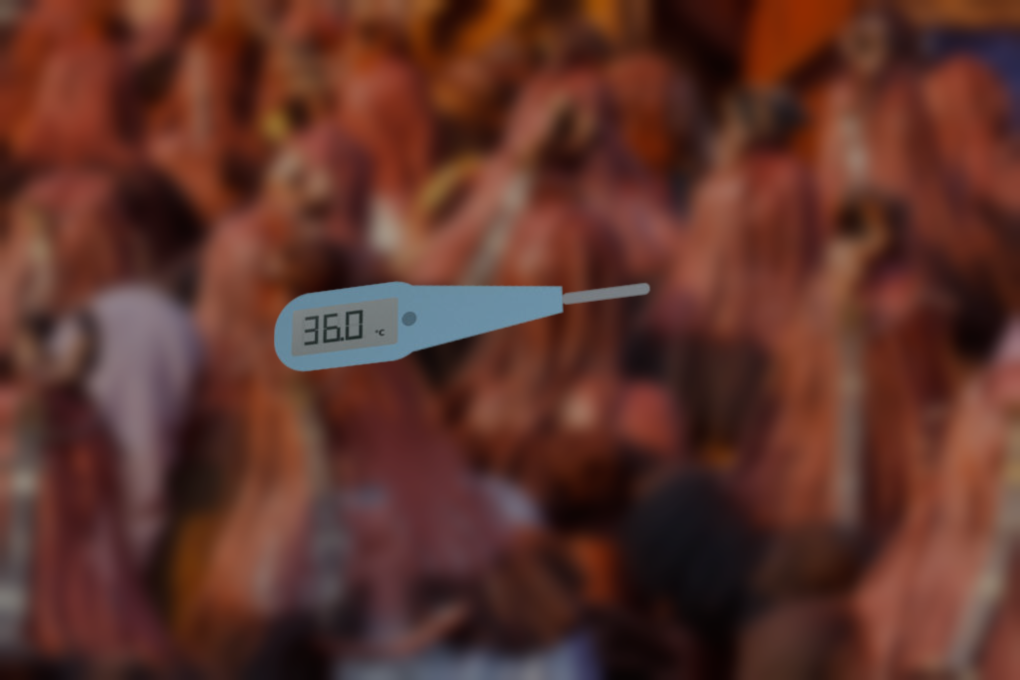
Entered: 36.0 °C
